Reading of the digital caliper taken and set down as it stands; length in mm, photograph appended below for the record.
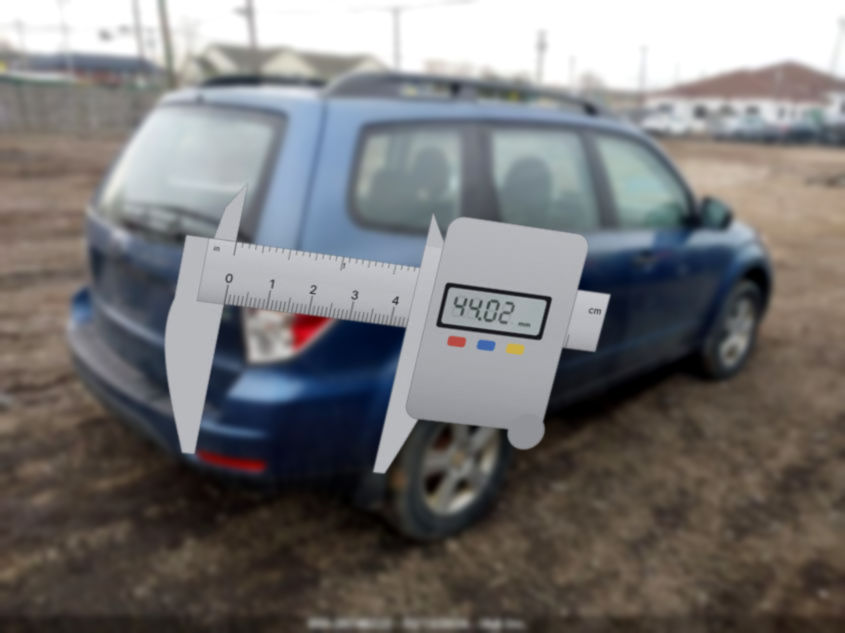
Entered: 44.02 mm
